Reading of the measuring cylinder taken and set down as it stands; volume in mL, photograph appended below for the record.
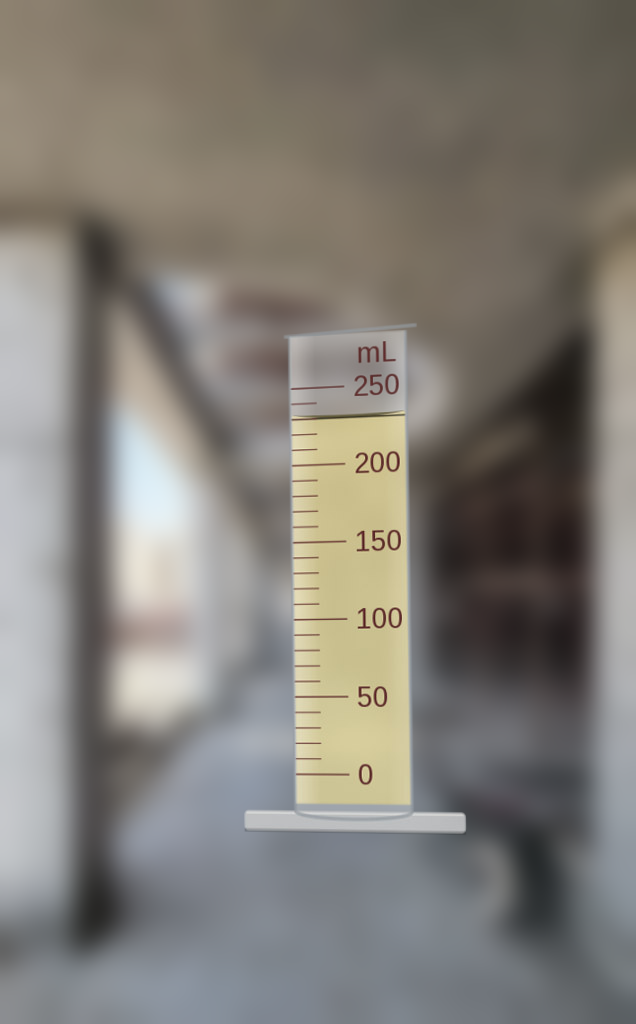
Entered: 230 mL
